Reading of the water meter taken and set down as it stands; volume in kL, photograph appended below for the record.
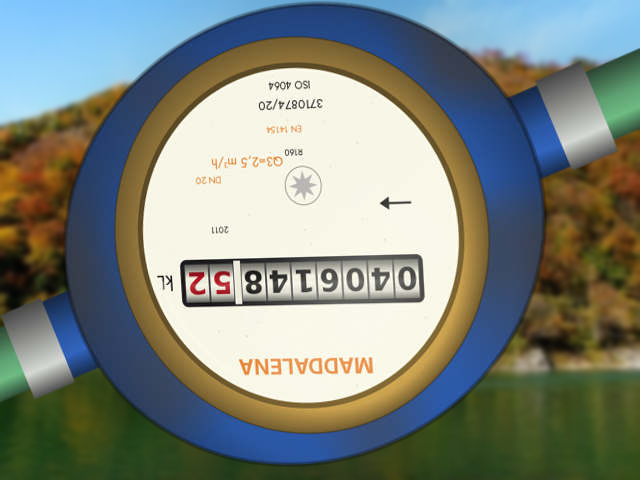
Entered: 406148.52 kL
